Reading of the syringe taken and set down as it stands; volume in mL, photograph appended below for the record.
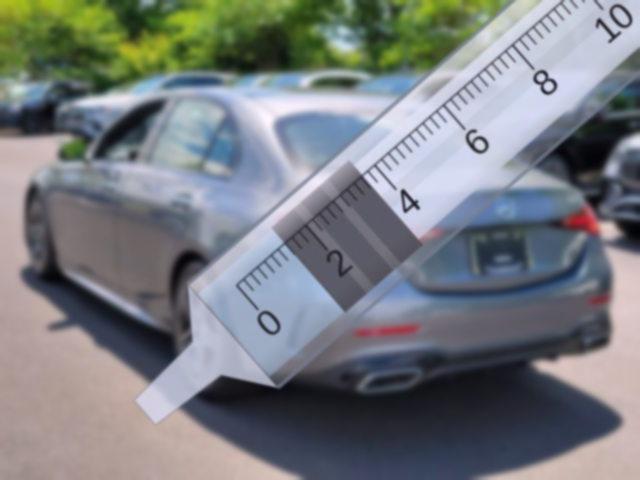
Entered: 1.4 mL
